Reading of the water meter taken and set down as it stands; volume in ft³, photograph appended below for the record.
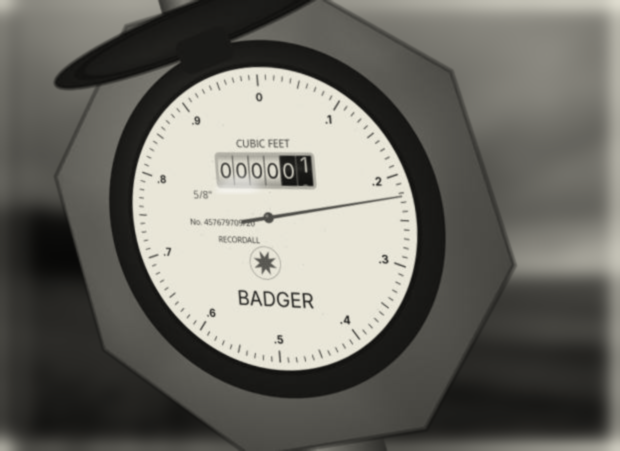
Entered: 1.22 ft³
